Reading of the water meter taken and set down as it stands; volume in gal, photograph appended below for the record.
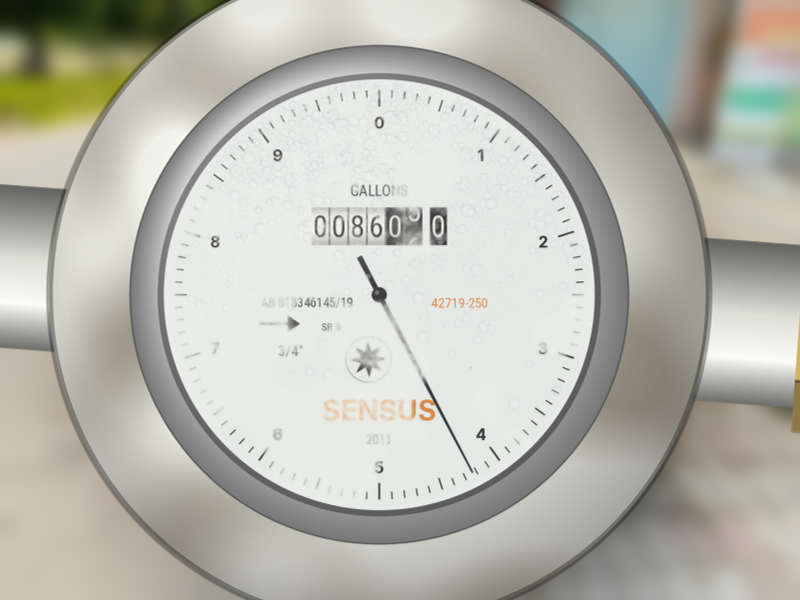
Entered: 86054.2 gal
